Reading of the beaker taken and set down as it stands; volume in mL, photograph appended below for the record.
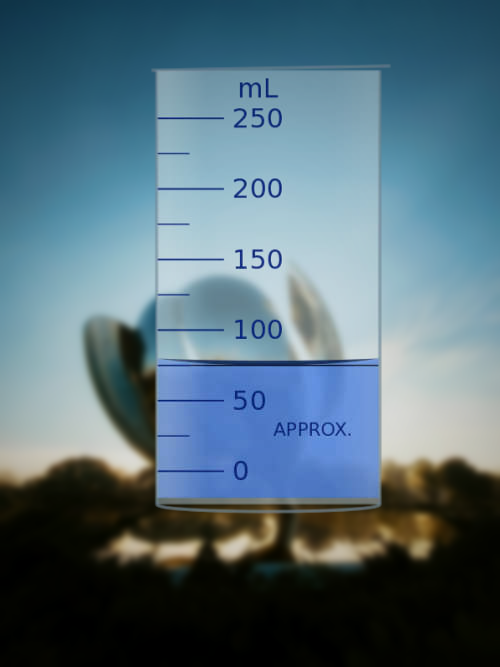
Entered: 75 mL
